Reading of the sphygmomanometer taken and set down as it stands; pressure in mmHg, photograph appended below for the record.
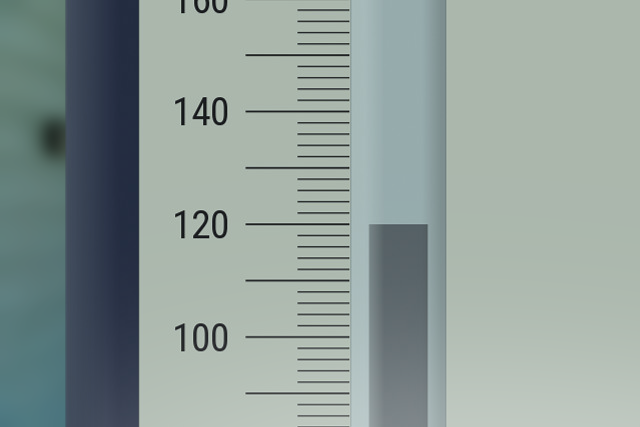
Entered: 120 mmHg
